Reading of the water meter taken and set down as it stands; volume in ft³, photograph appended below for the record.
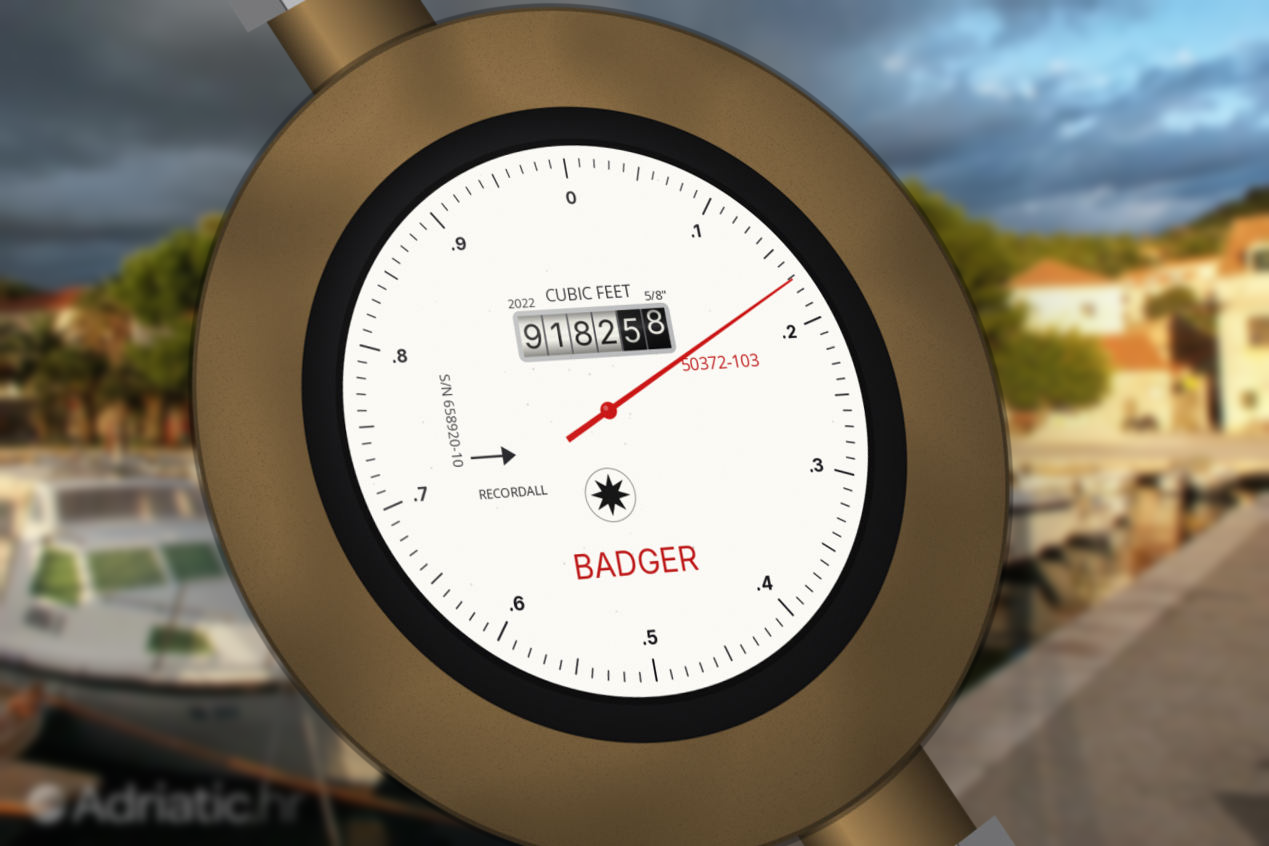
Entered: 918258.17 ft³
